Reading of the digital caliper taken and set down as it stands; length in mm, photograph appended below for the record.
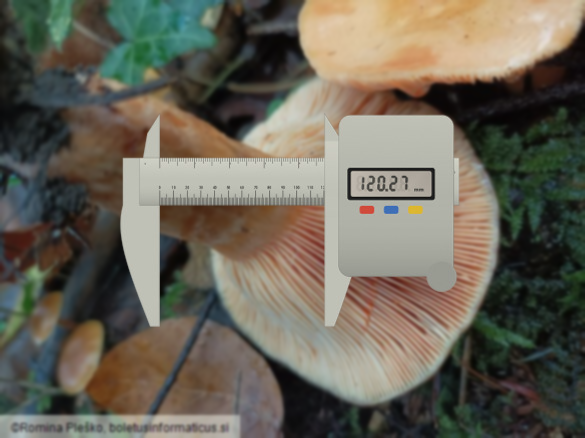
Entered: 120.27 mm
